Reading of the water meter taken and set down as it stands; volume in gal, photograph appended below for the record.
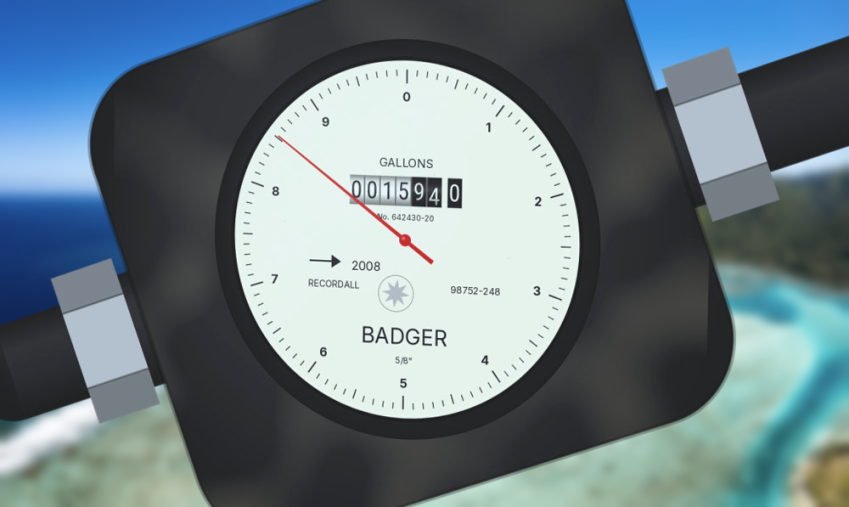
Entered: 15938.5 gal
